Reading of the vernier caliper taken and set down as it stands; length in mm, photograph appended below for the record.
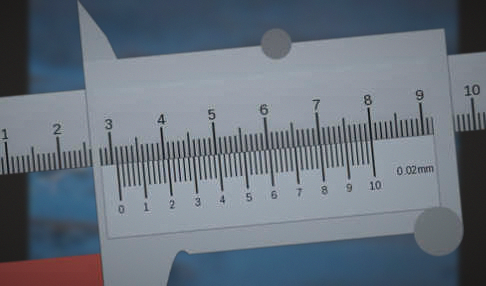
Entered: 31.0 mm
